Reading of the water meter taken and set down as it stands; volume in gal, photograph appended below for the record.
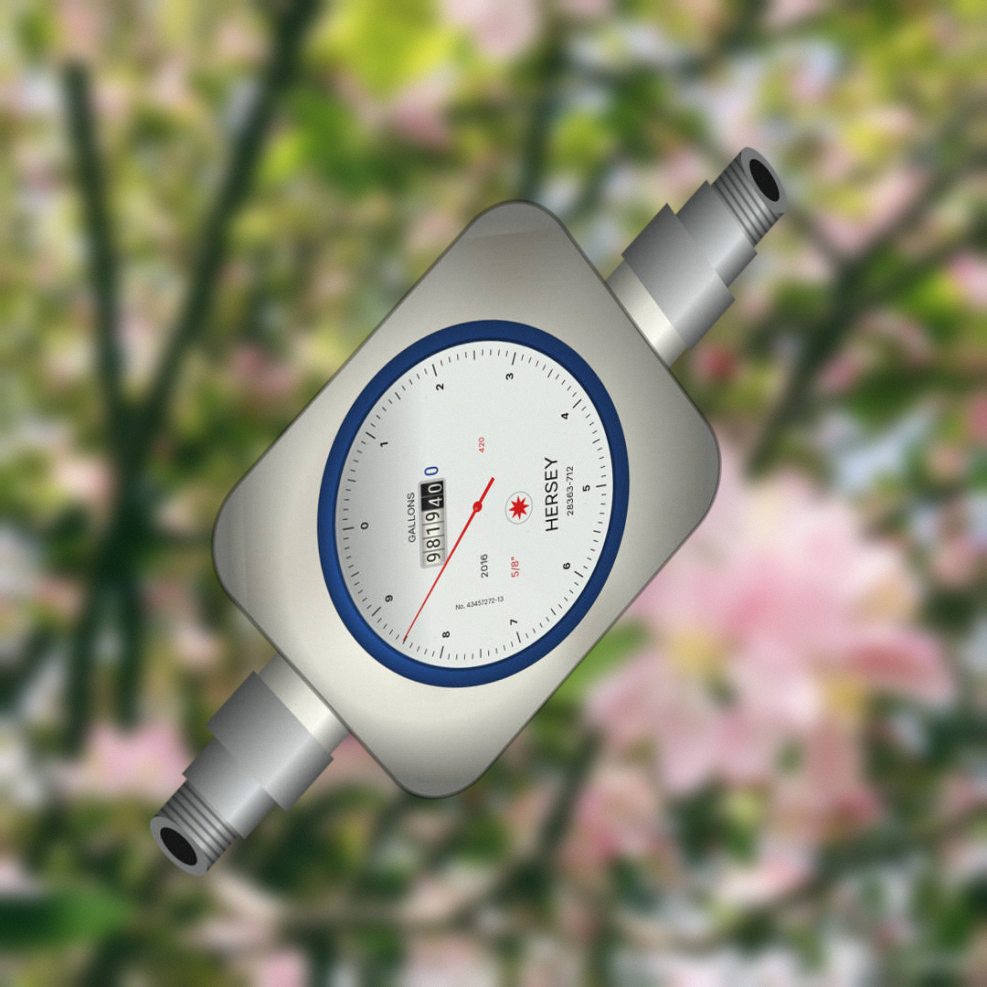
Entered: 9819398.5 gal
